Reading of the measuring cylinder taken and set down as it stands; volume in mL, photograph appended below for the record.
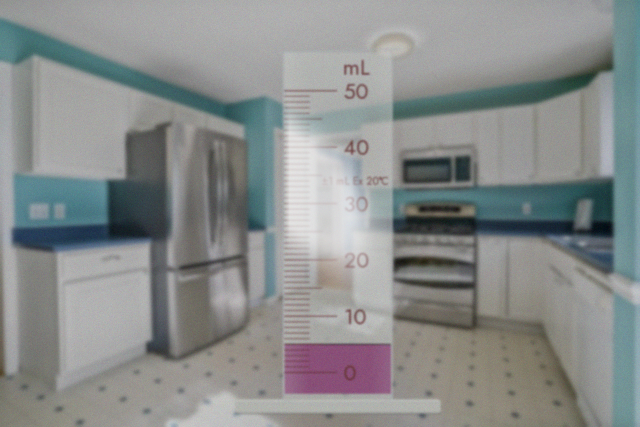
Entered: 5 mL
